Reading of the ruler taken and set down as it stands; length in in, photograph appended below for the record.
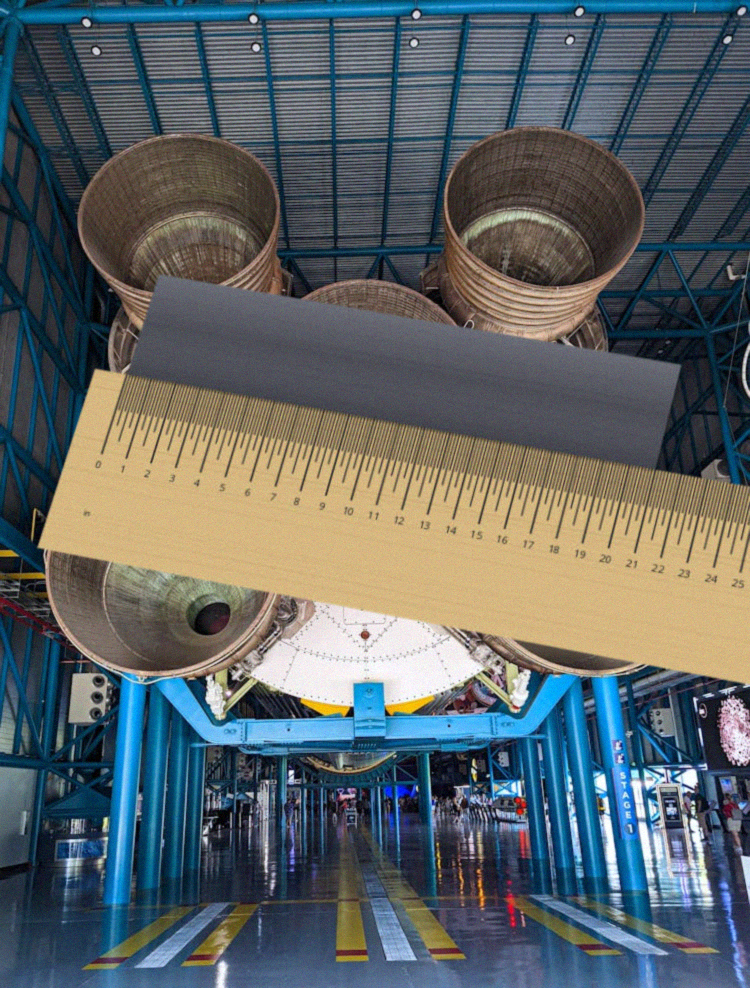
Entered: 21 in
